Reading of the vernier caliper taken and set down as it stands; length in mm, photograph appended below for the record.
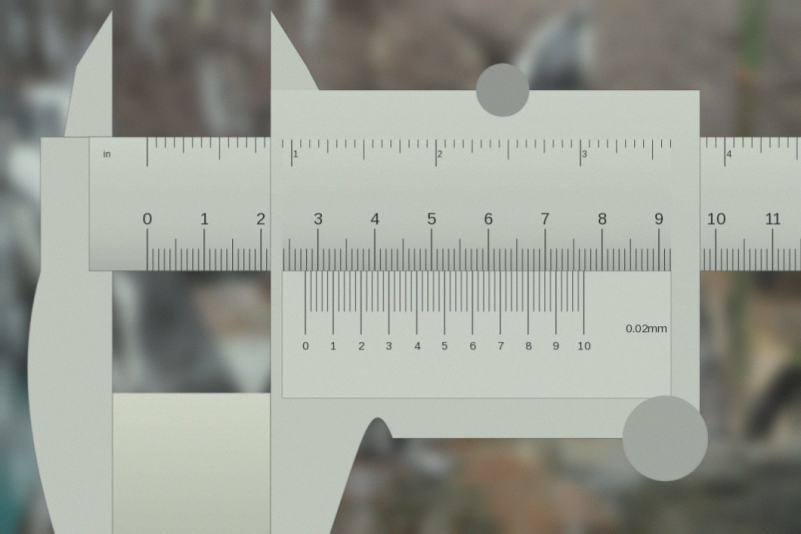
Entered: 27.8 mm
